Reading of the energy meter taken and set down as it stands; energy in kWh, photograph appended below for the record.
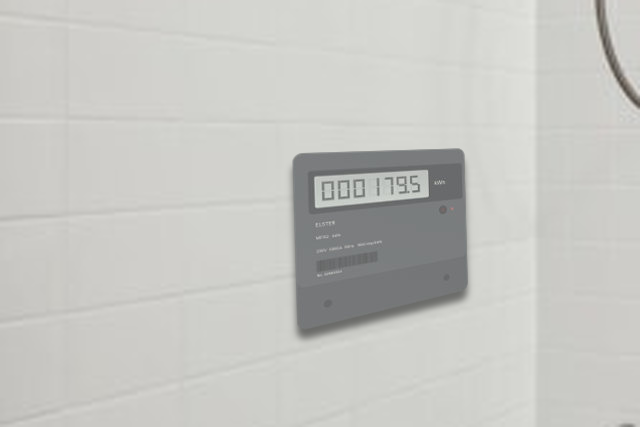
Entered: 179.5 kWh
